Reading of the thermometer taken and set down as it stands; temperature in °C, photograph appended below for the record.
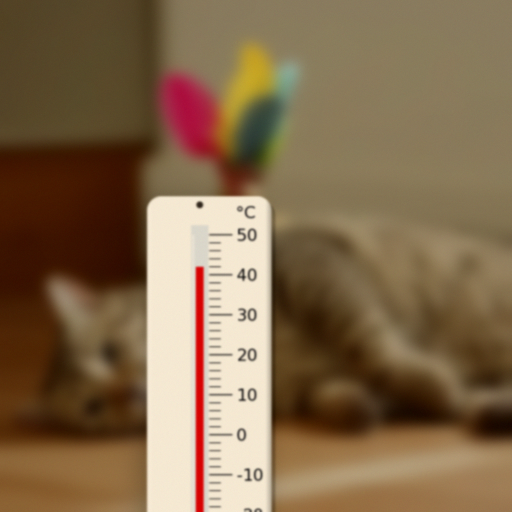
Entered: 42 °C
